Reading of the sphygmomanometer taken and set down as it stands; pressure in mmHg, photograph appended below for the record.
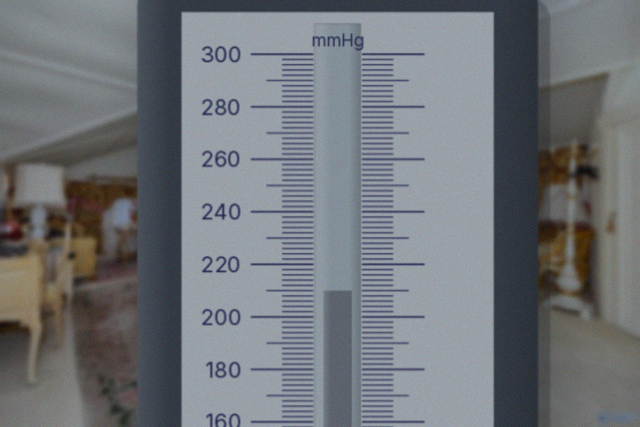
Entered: 210 mmHg
